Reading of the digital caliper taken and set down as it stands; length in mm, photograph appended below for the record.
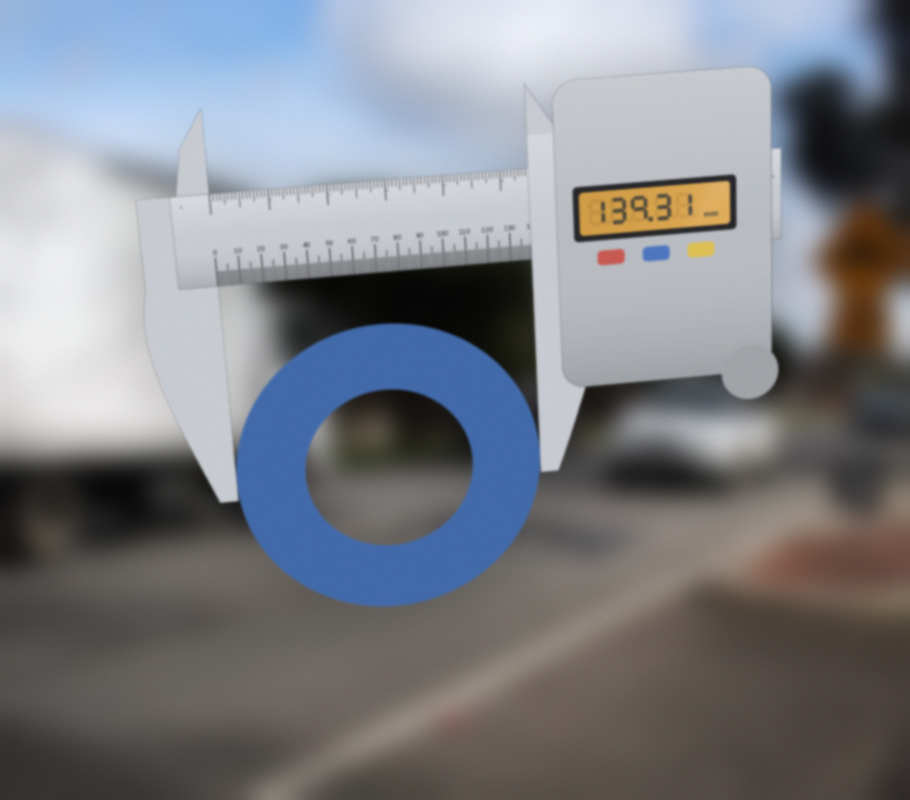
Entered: 139.31 mm
